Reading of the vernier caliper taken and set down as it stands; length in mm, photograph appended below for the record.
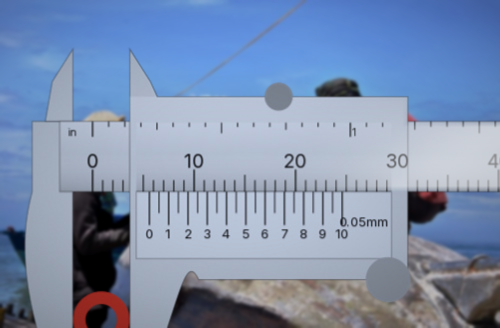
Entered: 5.6 mm
